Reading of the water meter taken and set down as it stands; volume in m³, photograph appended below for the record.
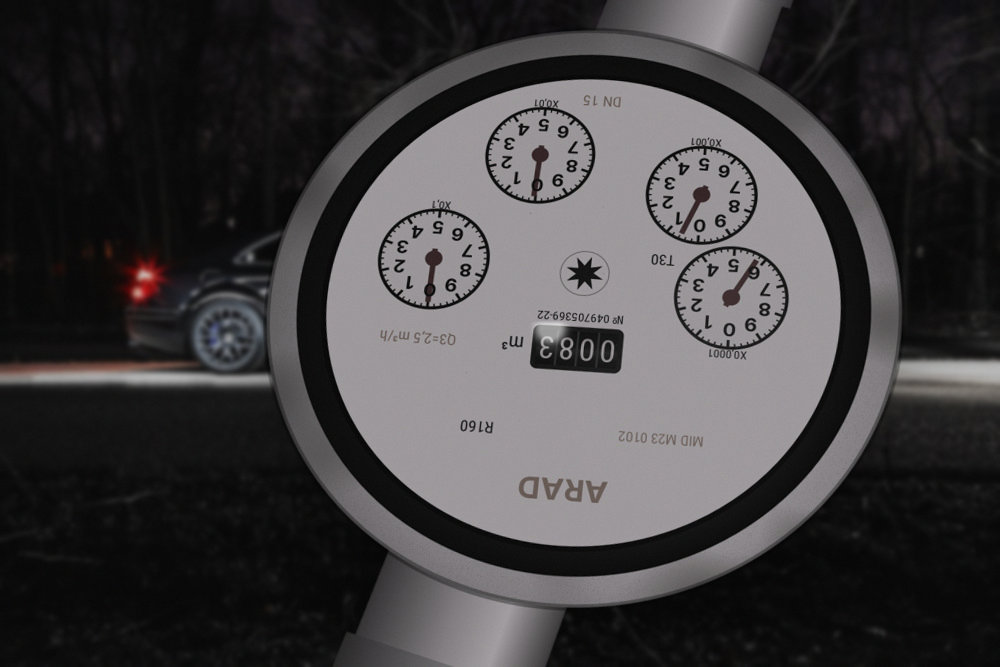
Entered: 83.0005 m³
